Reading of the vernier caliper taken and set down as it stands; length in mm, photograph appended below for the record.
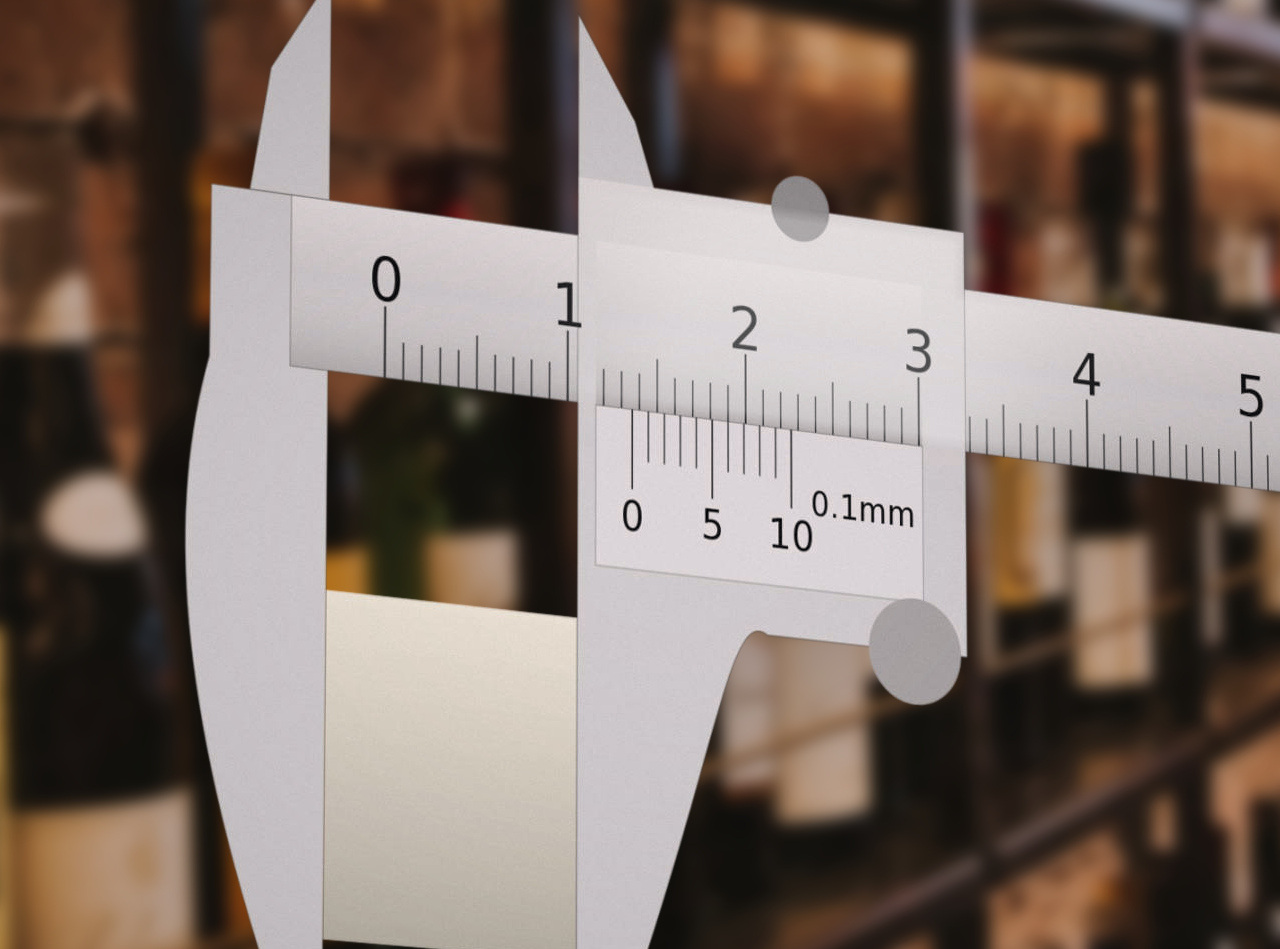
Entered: 13.6 mm
